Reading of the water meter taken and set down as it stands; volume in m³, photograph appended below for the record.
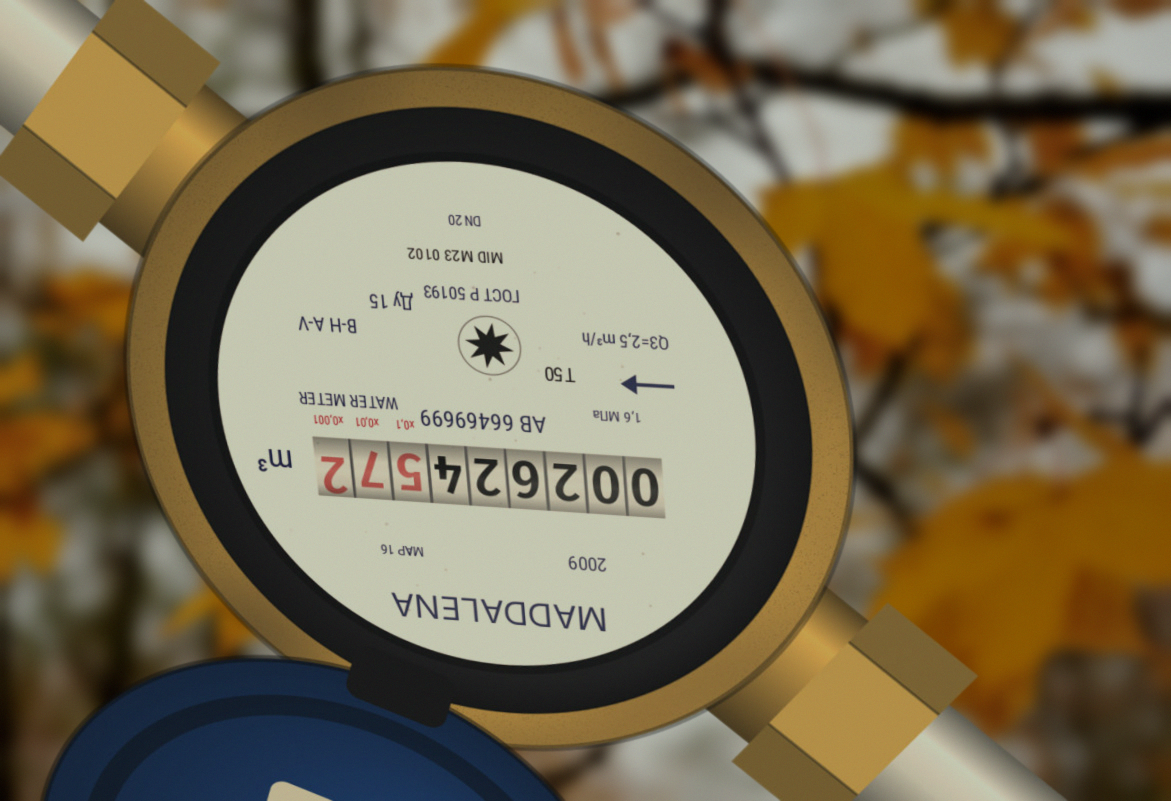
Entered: 2624.572 m³
